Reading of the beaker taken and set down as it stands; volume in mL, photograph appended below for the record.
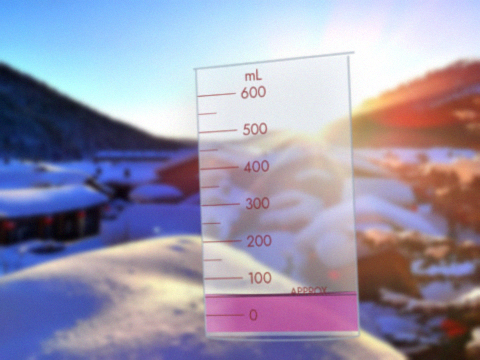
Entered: 50 mL
